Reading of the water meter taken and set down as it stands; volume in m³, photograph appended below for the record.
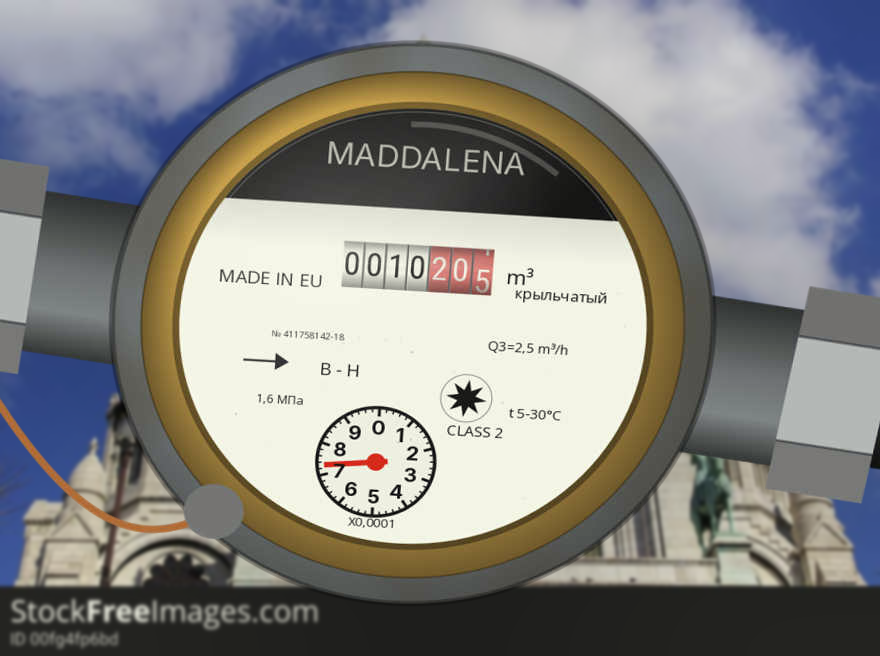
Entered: 10.2047 m³
